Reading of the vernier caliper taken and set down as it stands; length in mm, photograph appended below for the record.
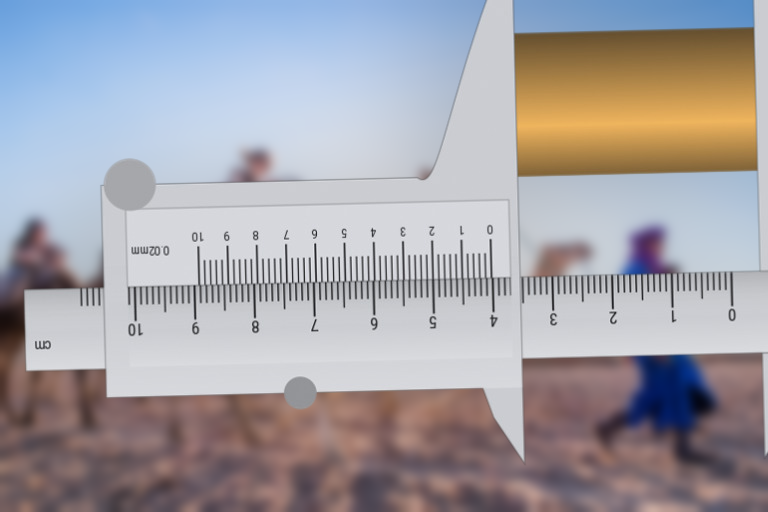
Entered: 40.2 mm
